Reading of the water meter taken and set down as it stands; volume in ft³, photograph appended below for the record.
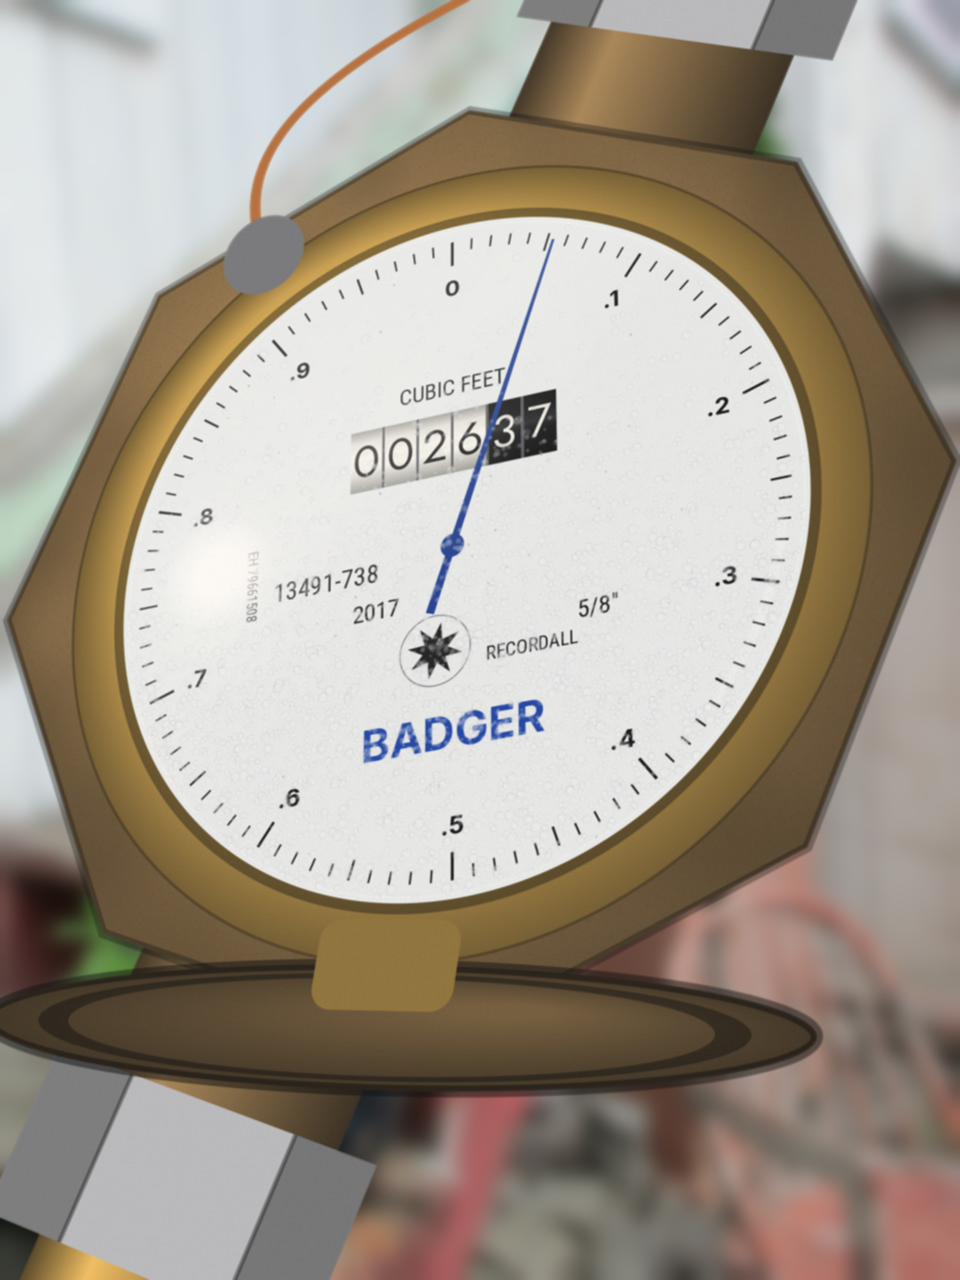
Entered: 2637.05 ft³
